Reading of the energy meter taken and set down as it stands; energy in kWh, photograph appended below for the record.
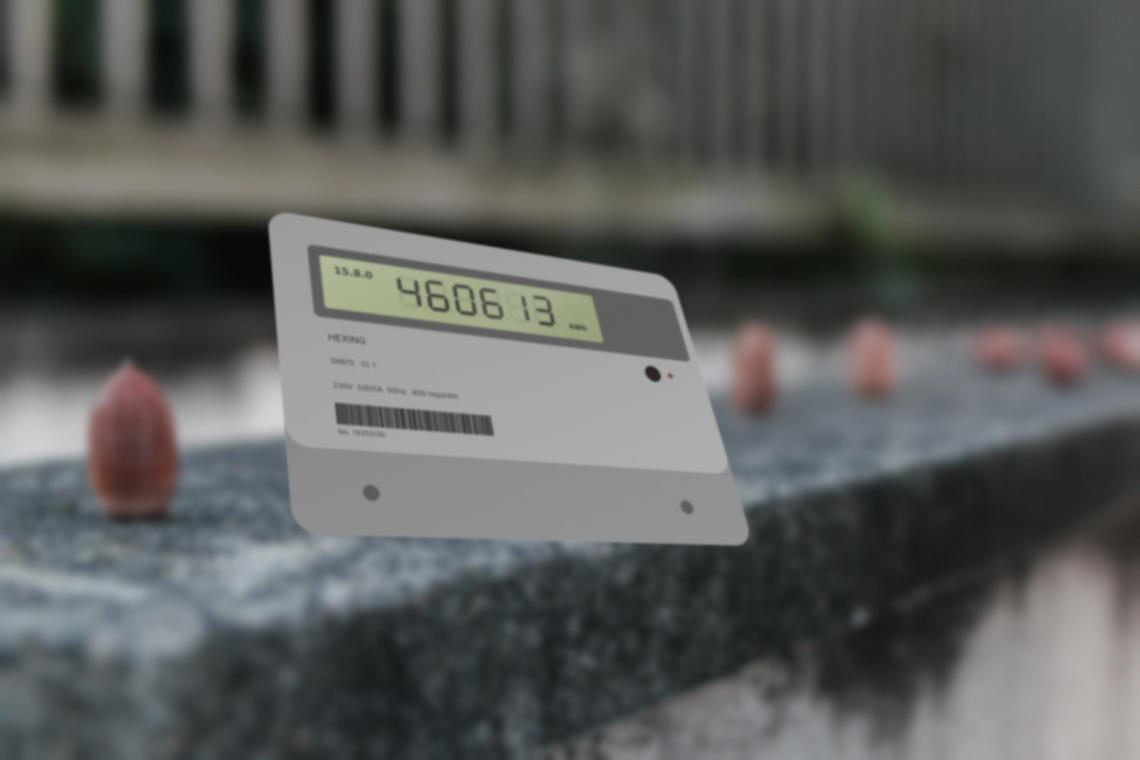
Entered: 460613 kWh
